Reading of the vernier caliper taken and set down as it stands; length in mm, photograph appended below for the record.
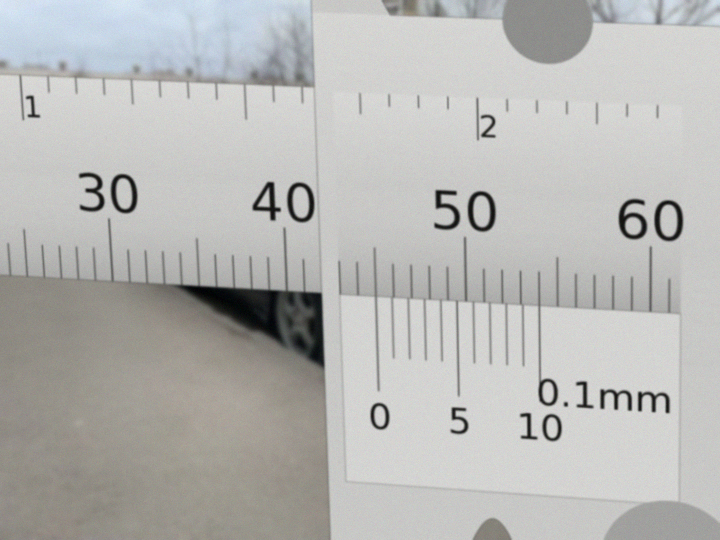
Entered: 45.0 mm
